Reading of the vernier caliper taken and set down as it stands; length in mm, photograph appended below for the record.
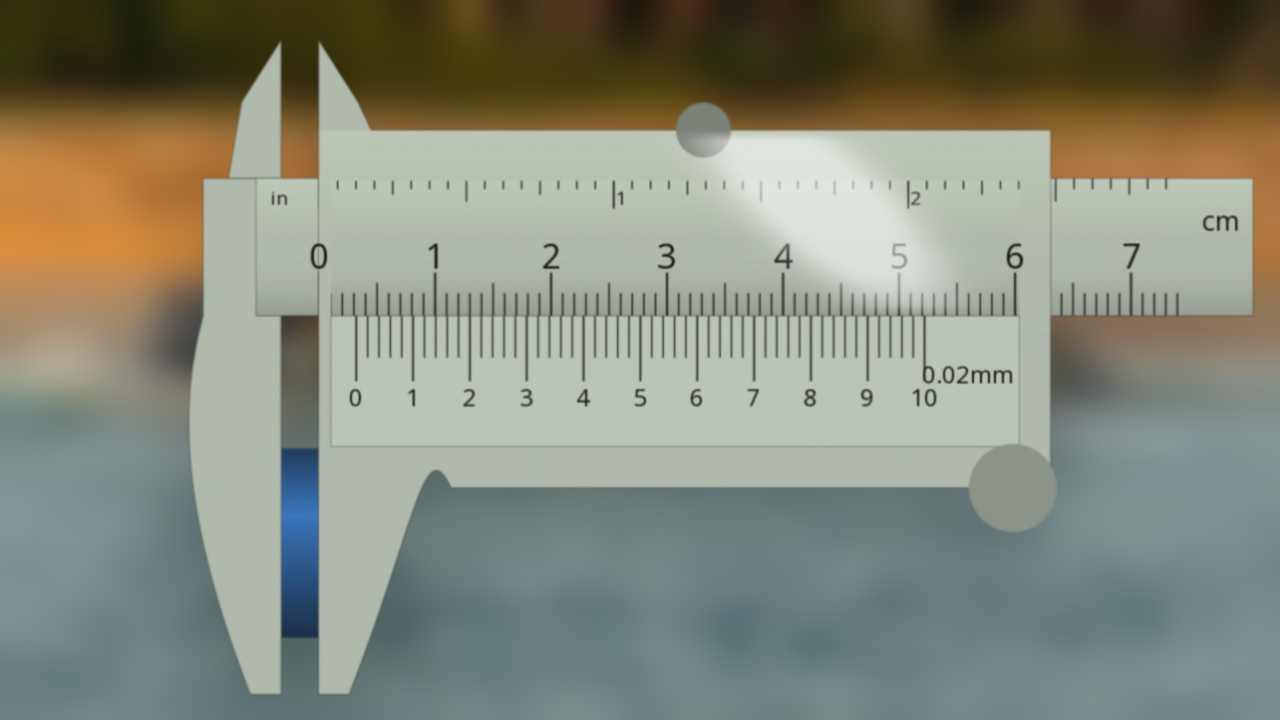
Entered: 3.2 mm
